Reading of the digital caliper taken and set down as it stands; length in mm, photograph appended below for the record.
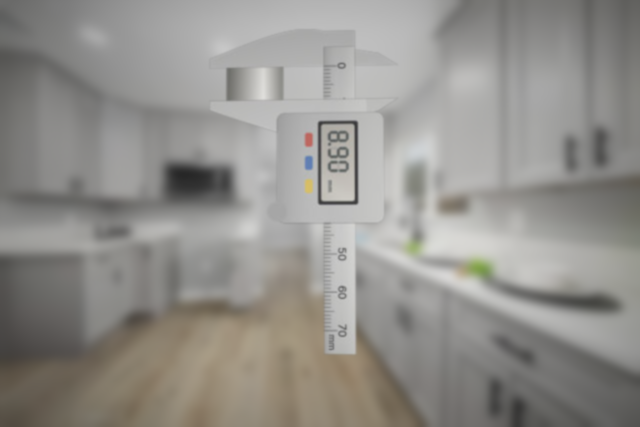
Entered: 8.90 mm
